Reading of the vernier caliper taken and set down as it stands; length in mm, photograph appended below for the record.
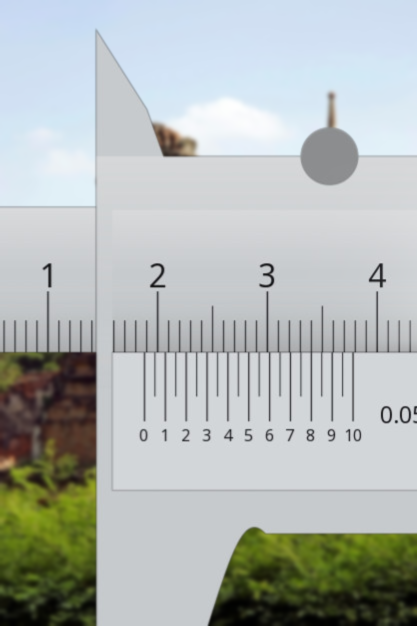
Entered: 18.8 mm
